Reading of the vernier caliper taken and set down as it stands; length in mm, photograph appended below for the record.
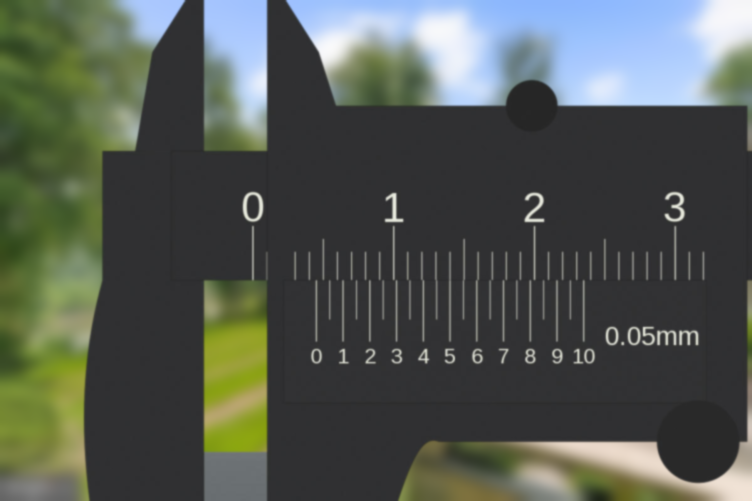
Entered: 4.5 mm
